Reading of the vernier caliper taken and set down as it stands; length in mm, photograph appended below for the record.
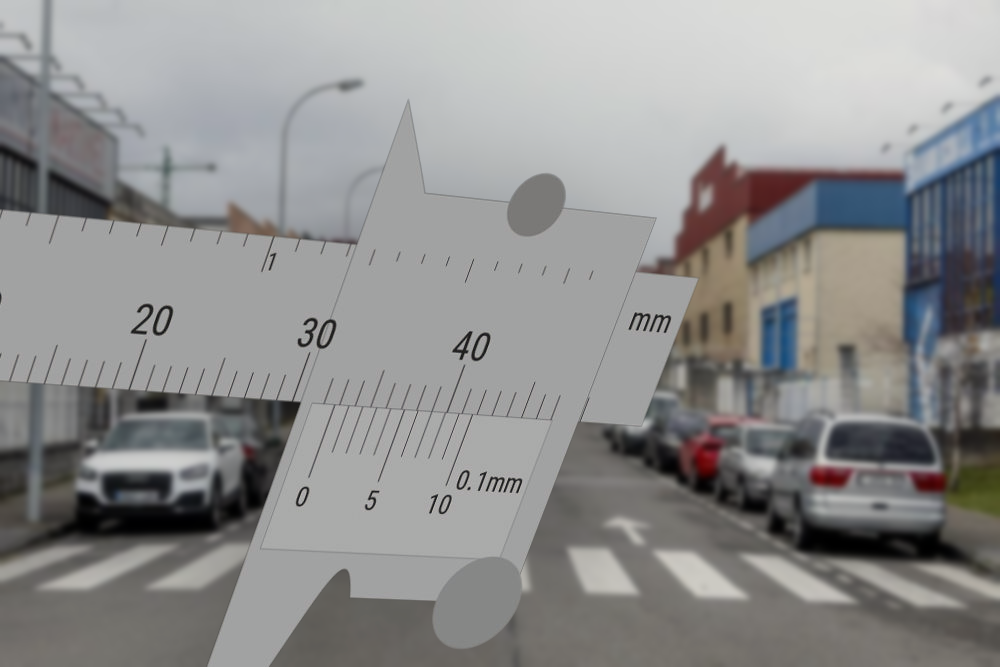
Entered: 32.7 mm
